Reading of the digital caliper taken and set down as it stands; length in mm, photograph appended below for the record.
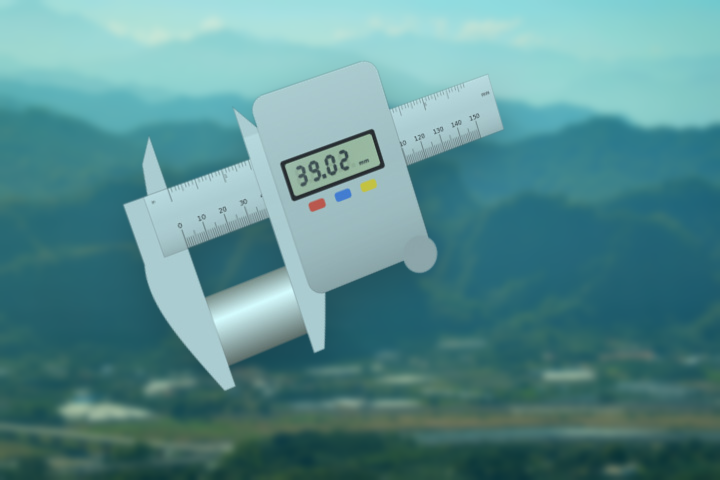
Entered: 39.02 mm
